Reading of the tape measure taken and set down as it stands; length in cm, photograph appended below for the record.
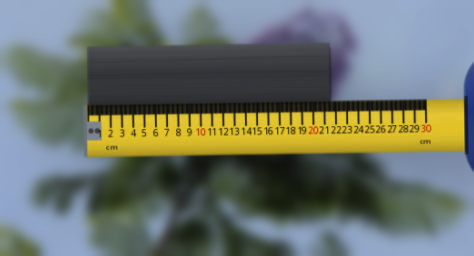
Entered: 21.5 cm
